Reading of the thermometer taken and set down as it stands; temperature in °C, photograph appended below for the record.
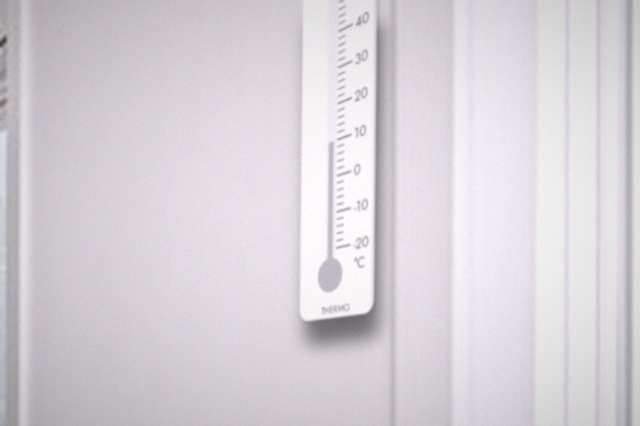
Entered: 10 °C
